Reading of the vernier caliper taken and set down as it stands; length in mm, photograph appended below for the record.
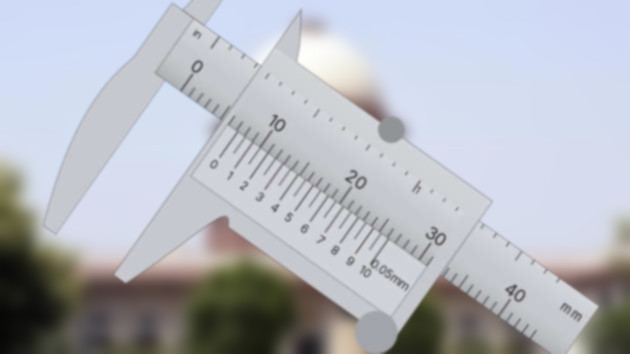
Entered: 7.2 mm
